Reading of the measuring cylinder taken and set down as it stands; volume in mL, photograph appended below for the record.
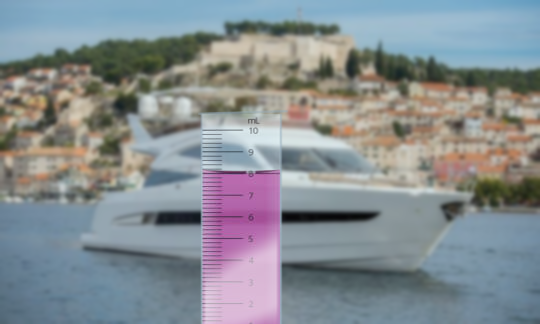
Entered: 8 mL
